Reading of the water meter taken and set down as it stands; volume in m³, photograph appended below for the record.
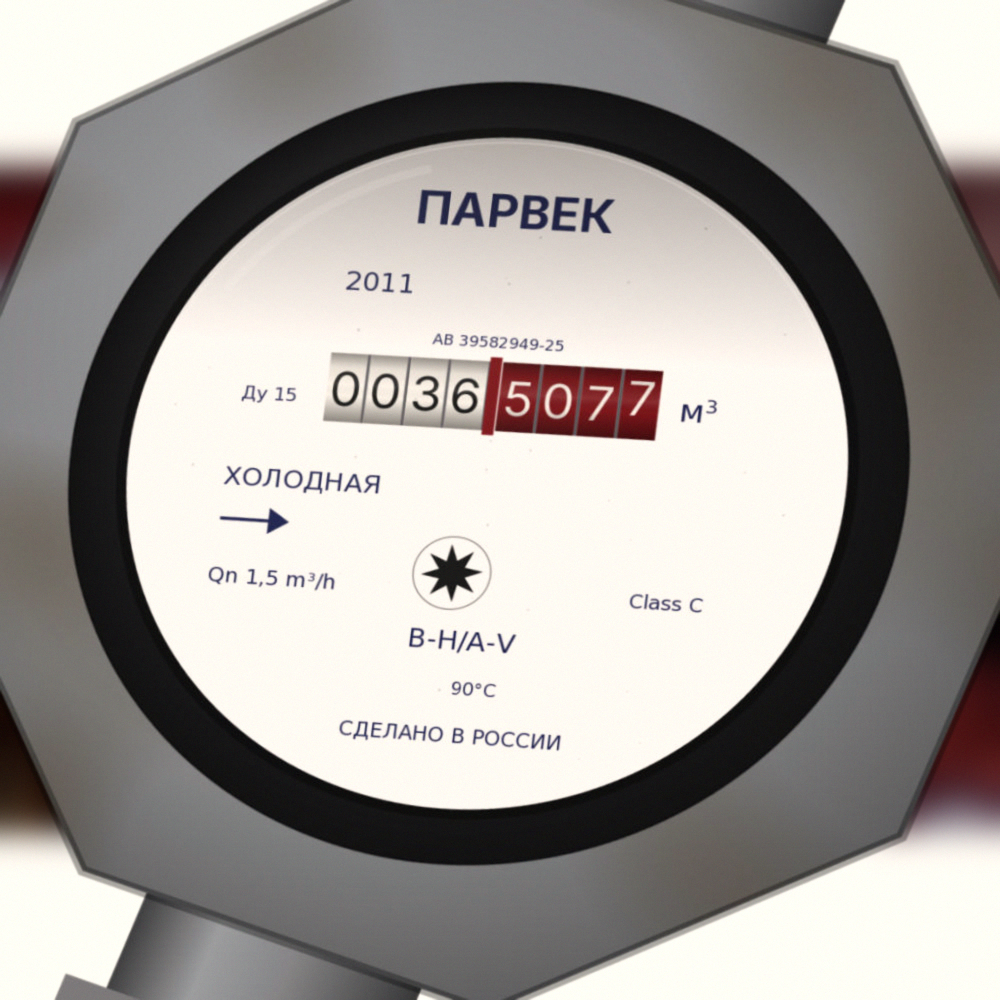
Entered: 36.5077 m³
